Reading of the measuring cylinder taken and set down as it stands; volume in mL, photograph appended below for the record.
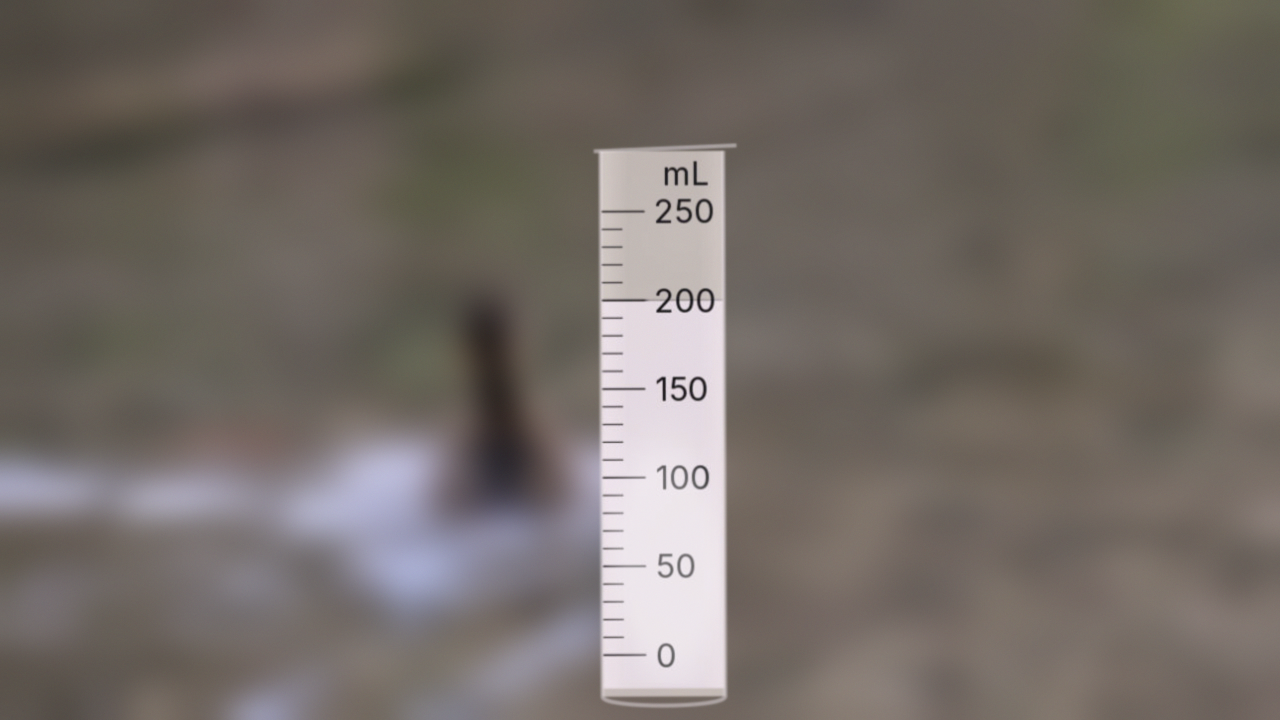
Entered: 200 mL
